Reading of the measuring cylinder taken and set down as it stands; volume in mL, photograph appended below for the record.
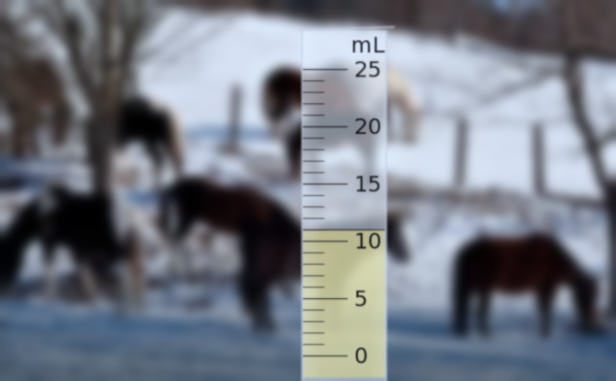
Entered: 11 mL
